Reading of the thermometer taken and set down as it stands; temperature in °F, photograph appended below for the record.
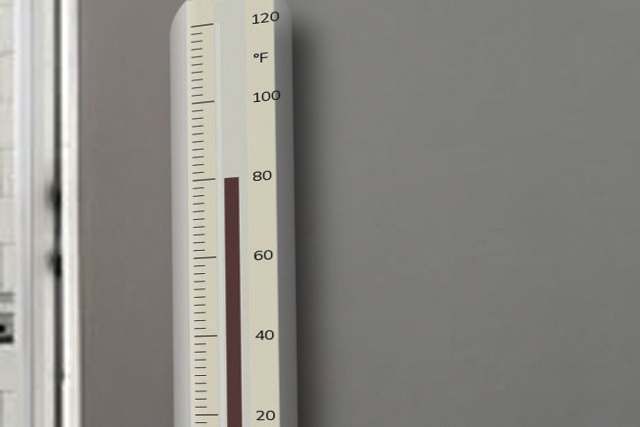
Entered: 80 °F
